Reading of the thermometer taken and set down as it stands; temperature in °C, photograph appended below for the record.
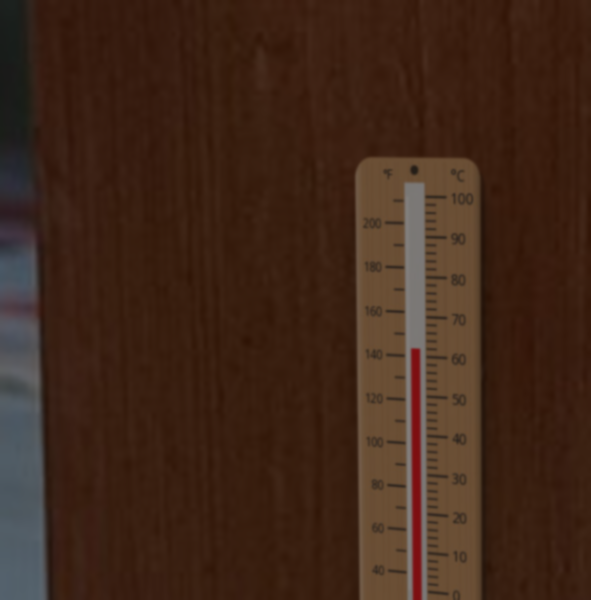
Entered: 62 °C
